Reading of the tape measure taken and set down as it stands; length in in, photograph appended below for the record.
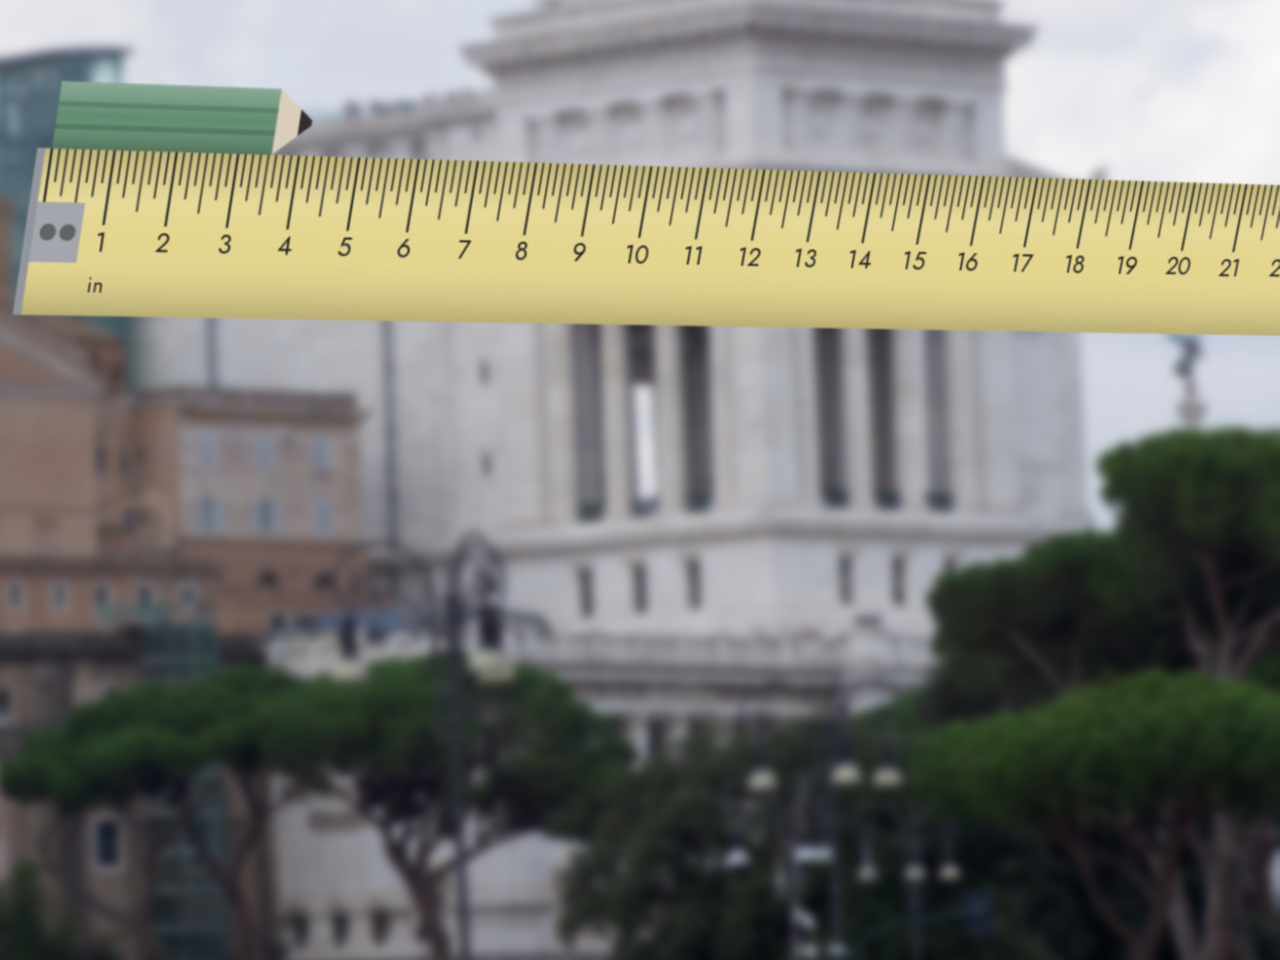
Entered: 4.125 in
